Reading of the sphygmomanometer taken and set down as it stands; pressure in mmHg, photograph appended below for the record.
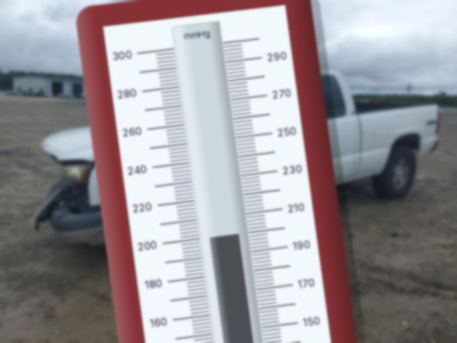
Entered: 200 mmHg
